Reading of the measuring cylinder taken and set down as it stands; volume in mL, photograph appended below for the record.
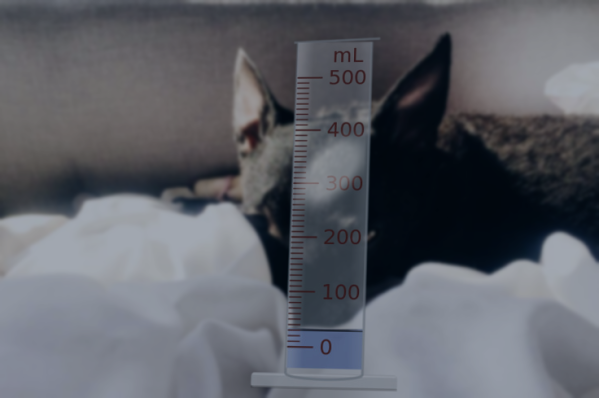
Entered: 30 mL
